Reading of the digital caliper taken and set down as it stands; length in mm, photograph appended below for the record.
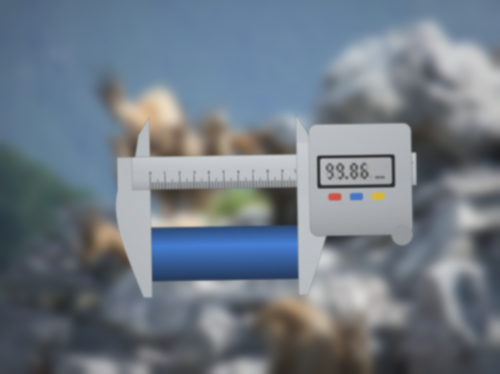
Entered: 99.86 mm
